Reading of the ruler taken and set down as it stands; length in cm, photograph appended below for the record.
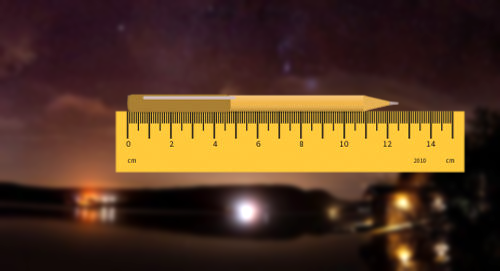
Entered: 12.5 cm
